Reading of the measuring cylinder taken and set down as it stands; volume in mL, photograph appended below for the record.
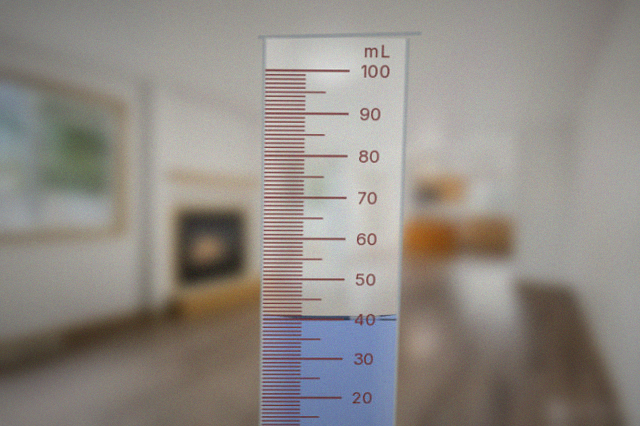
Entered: 40 mL
